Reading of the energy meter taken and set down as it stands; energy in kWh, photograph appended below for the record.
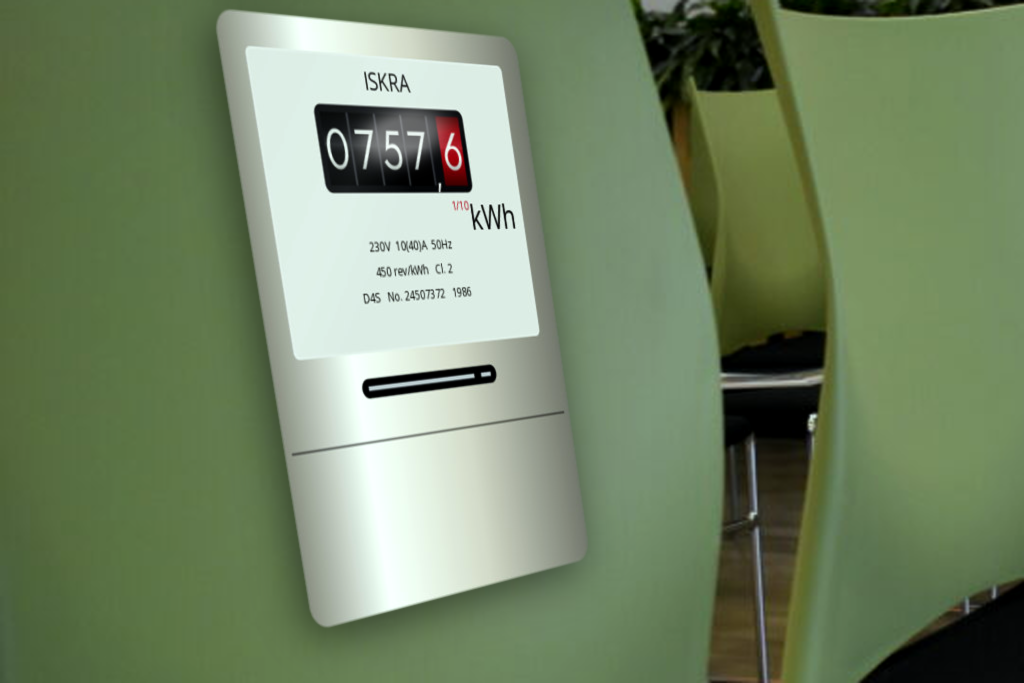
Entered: 757.6 kWh
